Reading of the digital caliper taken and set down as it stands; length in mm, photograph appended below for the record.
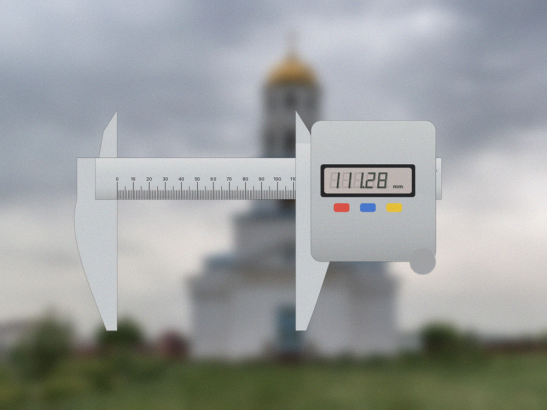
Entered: 111.28 mm
